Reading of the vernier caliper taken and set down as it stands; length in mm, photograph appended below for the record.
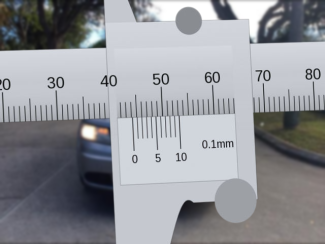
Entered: 44.2 mm
